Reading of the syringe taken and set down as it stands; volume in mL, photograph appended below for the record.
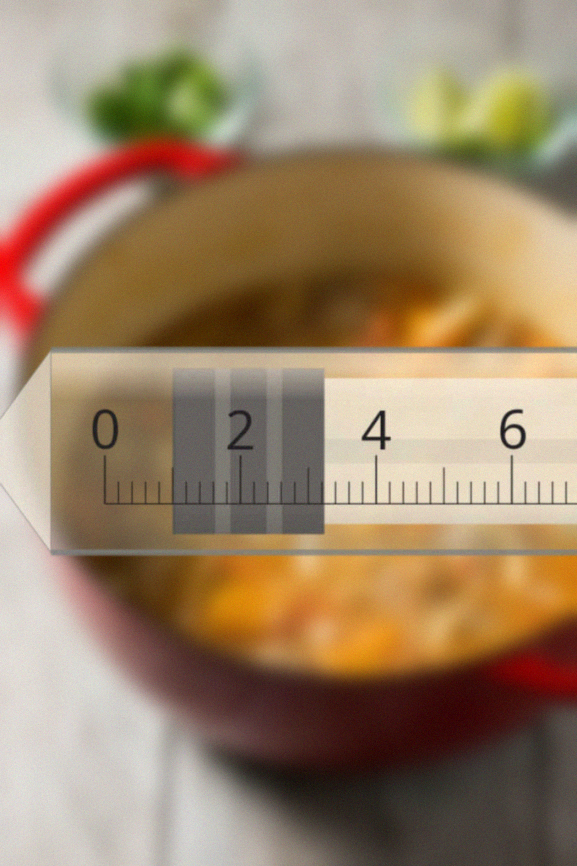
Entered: 1 mL
